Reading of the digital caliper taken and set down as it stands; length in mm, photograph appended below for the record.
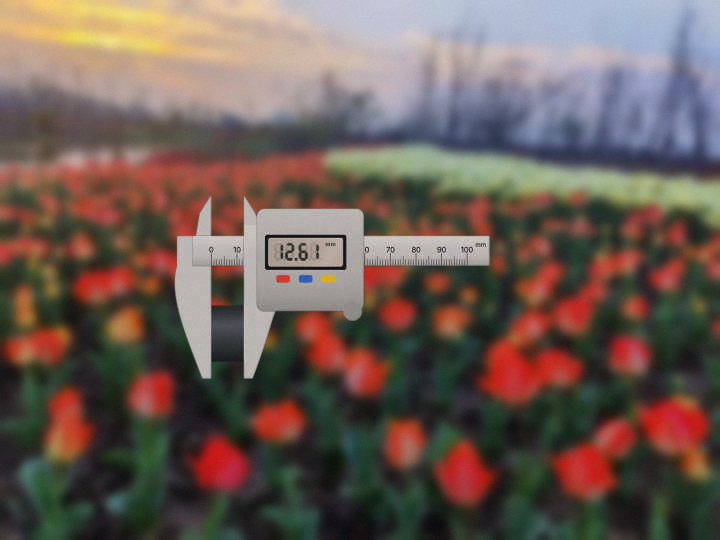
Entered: 12.61 mm
